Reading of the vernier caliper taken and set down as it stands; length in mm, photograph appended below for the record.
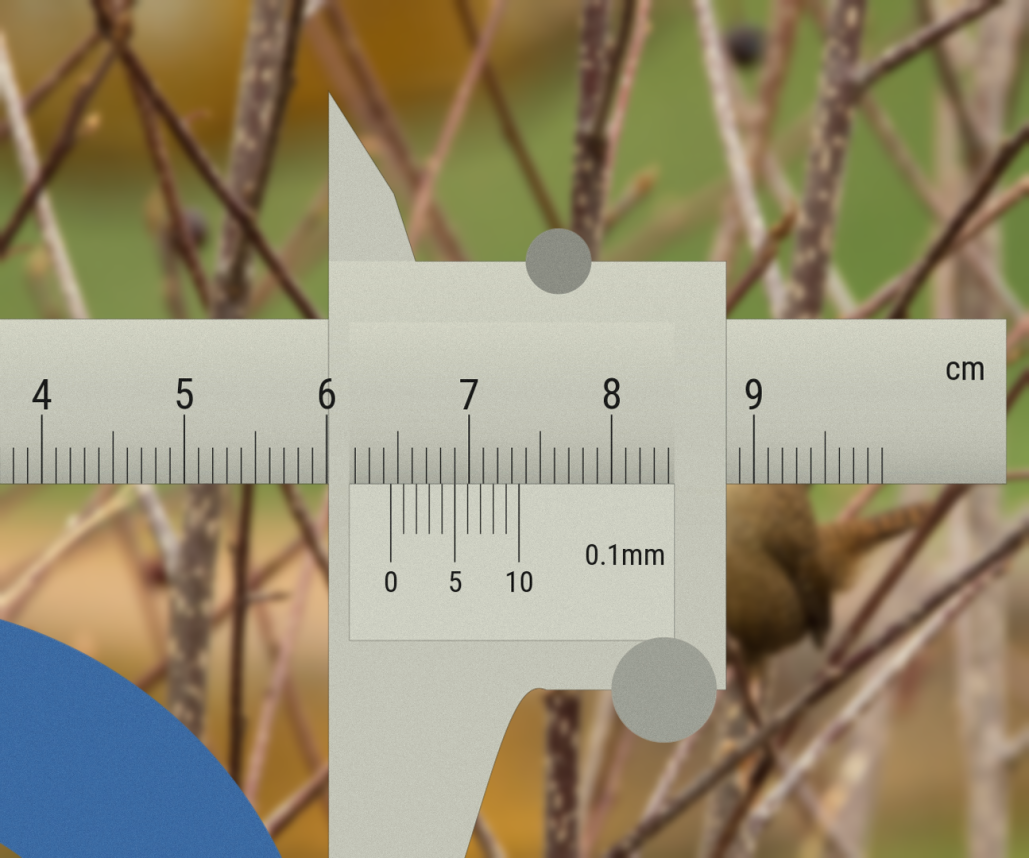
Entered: 64.5 mm
